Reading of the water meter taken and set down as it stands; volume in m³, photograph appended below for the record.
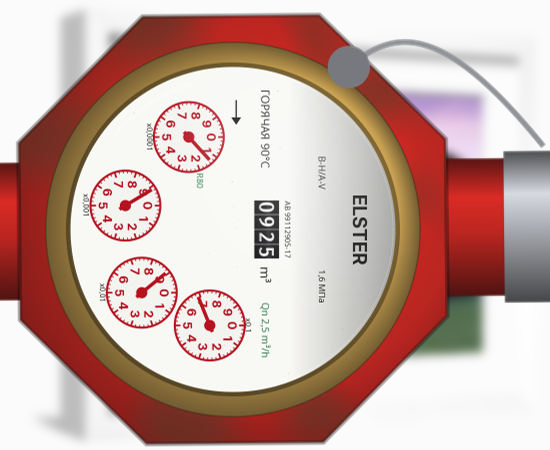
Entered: 925.6891 m³
